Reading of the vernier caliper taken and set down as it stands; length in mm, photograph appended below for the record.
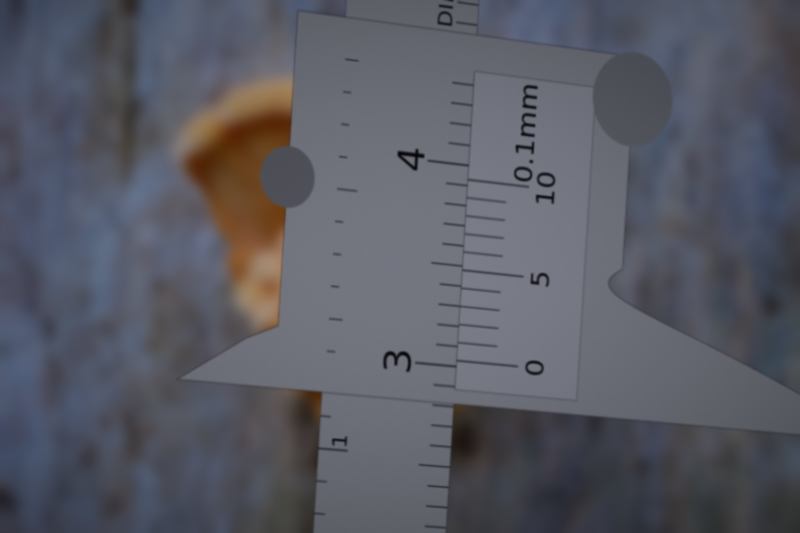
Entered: 30.3 mm
